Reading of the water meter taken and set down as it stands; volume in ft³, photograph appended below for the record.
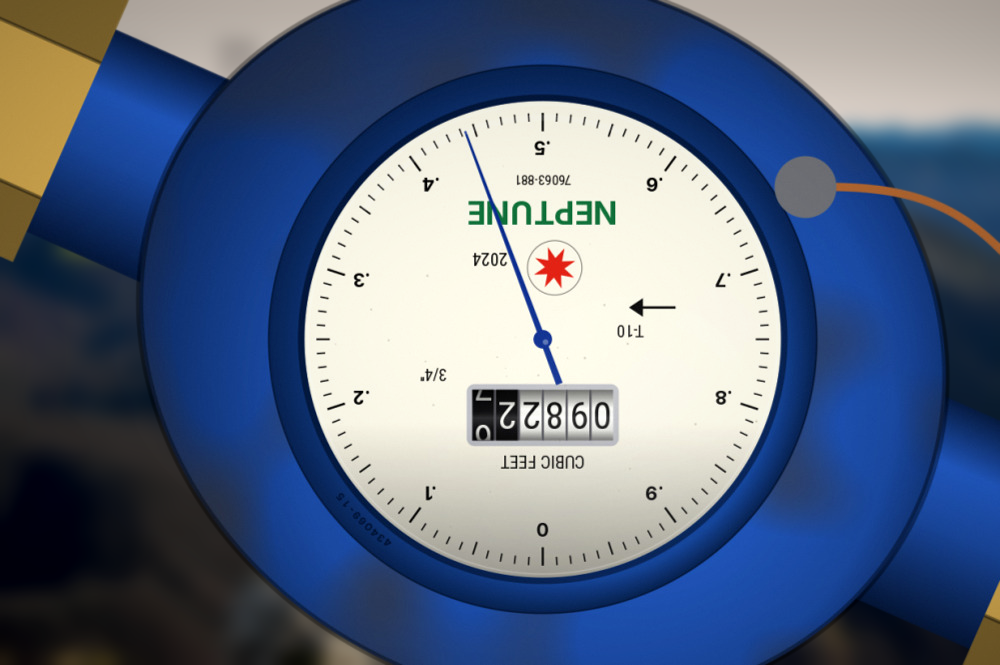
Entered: 98226.44 ft³
